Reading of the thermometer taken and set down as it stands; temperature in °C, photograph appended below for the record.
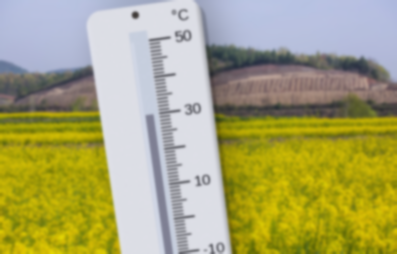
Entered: 30 °C
